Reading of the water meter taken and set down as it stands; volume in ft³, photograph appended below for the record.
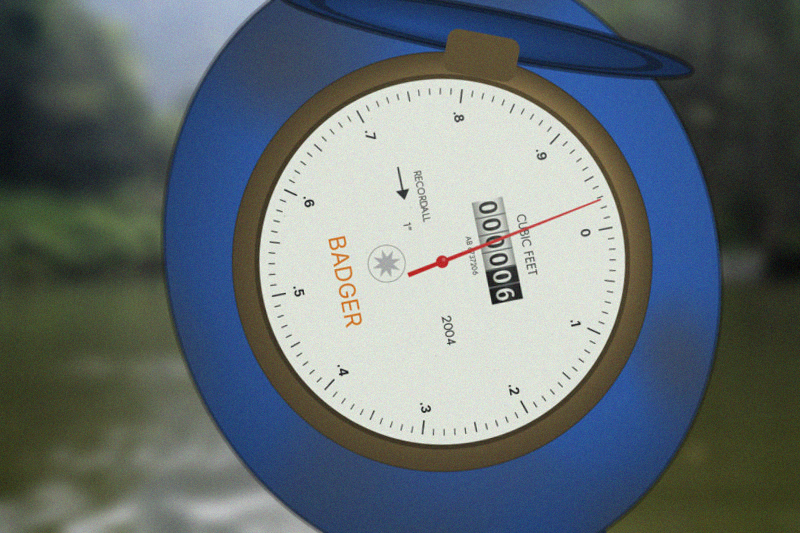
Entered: 5.97 ft³
